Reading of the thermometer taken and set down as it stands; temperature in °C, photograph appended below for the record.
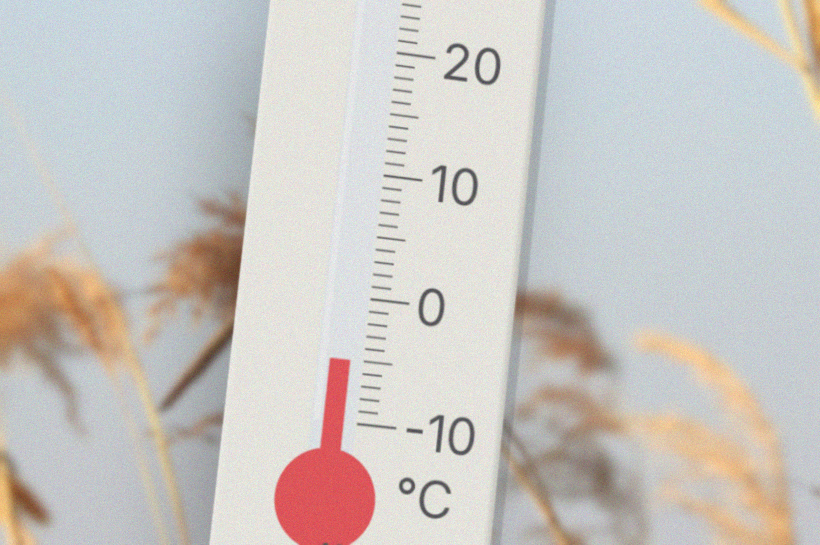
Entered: -5 °C
